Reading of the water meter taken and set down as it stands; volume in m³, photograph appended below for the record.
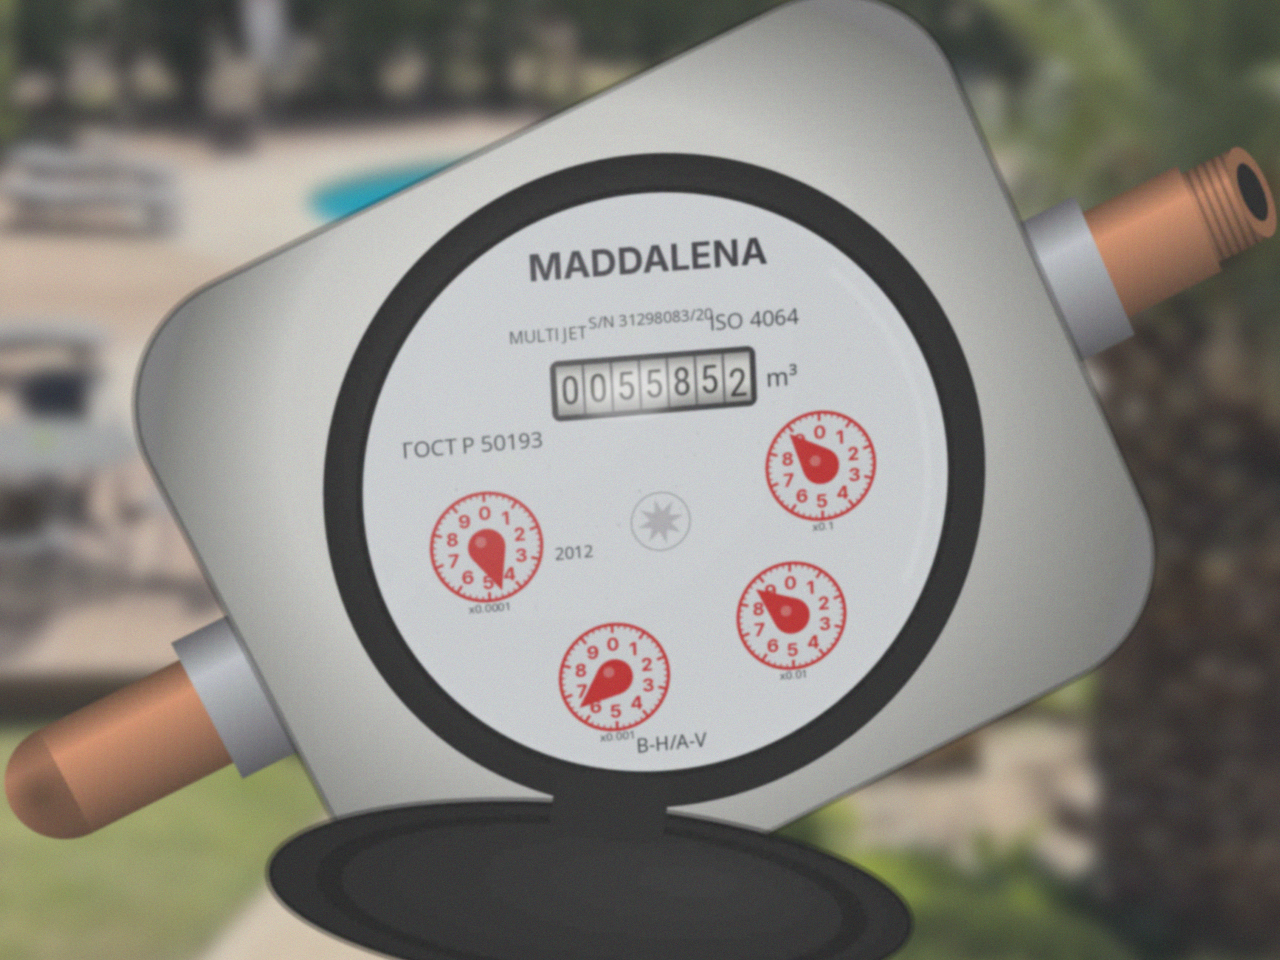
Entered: 55851.8864 m³
